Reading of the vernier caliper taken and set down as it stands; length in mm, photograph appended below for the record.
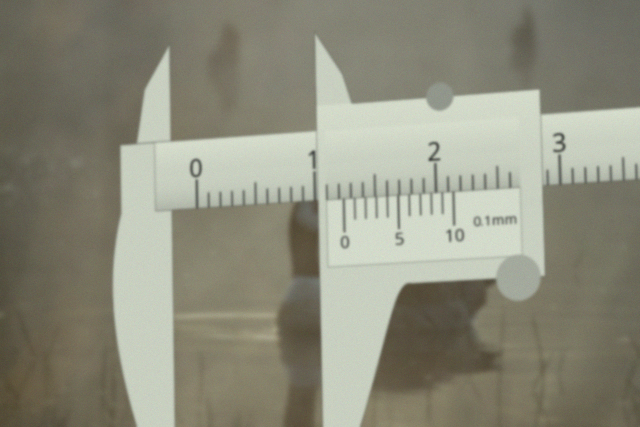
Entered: 12.4 mm
